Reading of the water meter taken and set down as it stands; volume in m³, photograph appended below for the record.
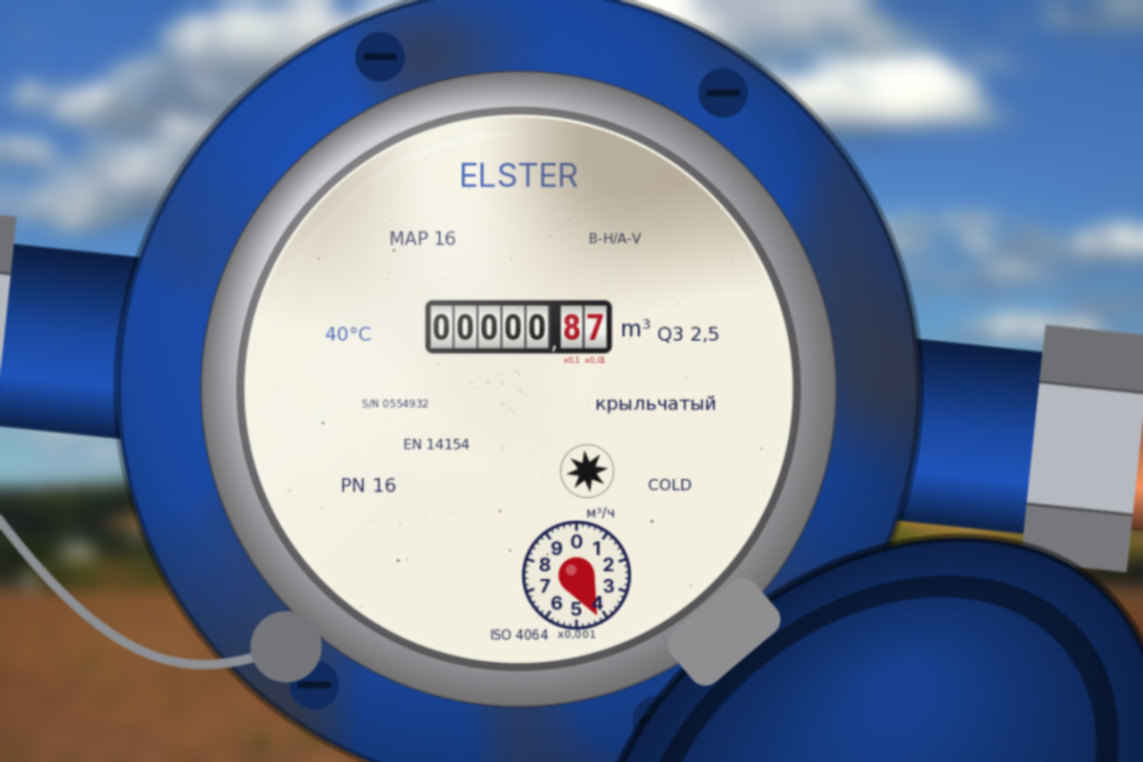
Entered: 0.874 m³
